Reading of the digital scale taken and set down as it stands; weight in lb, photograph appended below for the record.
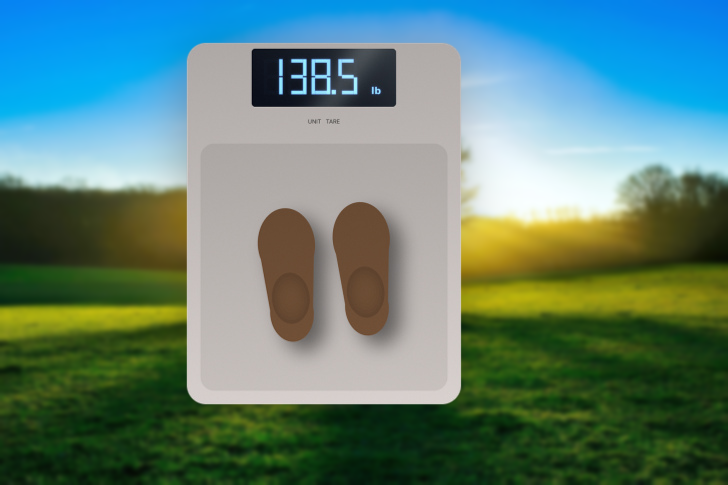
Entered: 138.5 lb
